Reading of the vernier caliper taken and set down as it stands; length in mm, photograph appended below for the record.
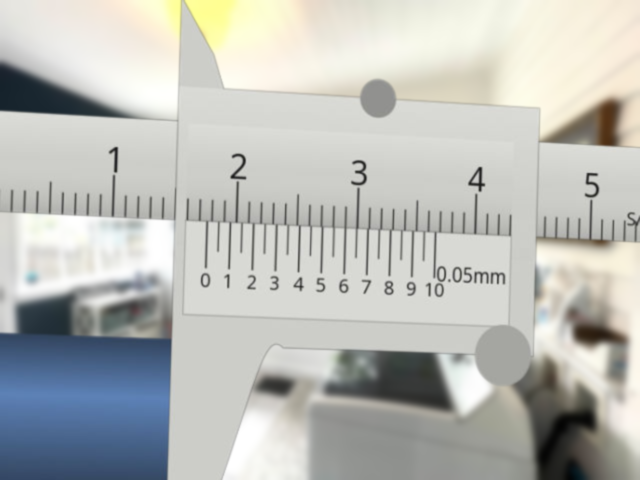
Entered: 17.6 mm
